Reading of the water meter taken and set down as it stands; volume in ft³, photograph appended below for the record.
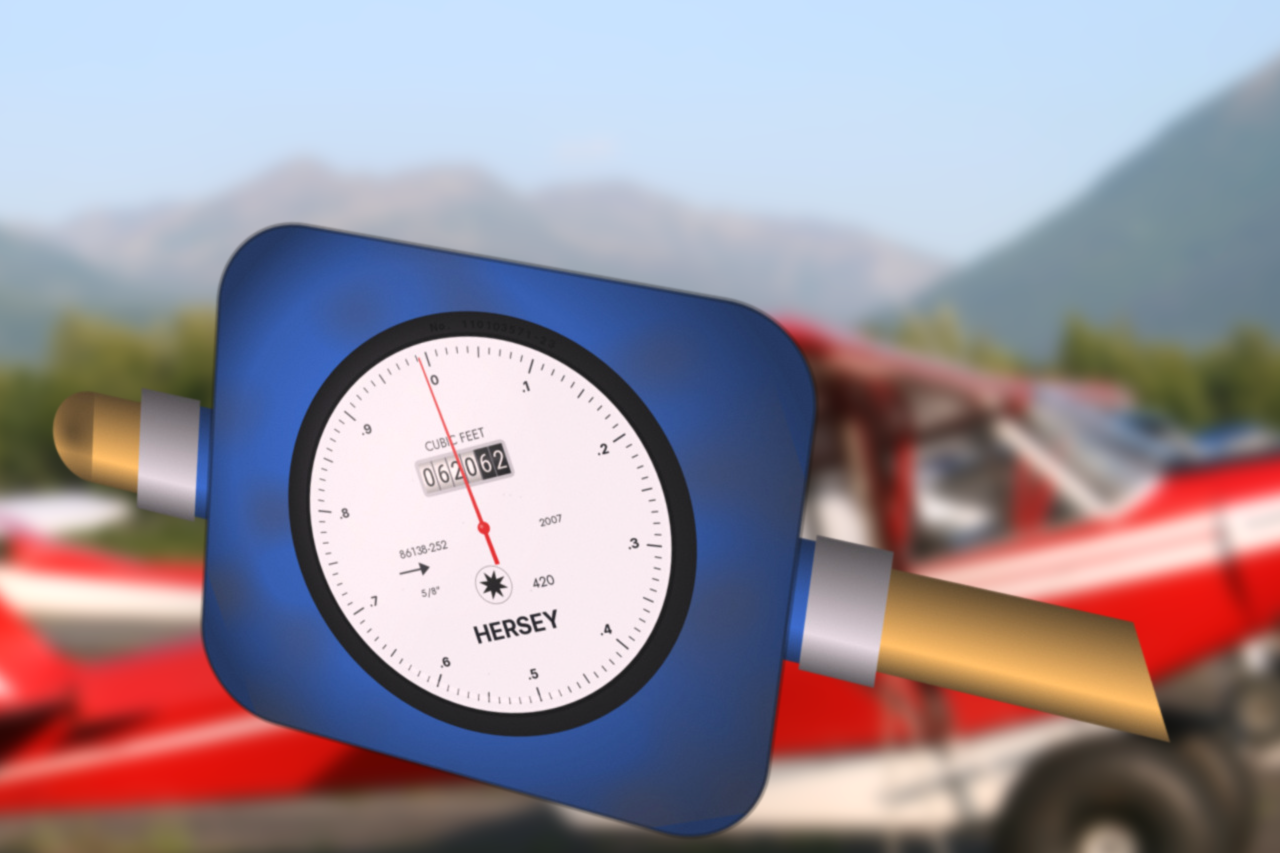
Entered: 62061.99 ft³
